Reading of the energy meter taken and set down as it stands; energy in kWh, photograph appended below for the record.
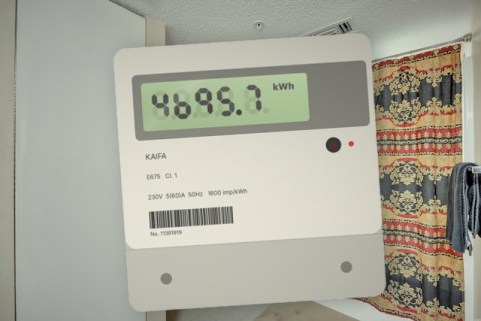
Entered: 4695.7 kWh
